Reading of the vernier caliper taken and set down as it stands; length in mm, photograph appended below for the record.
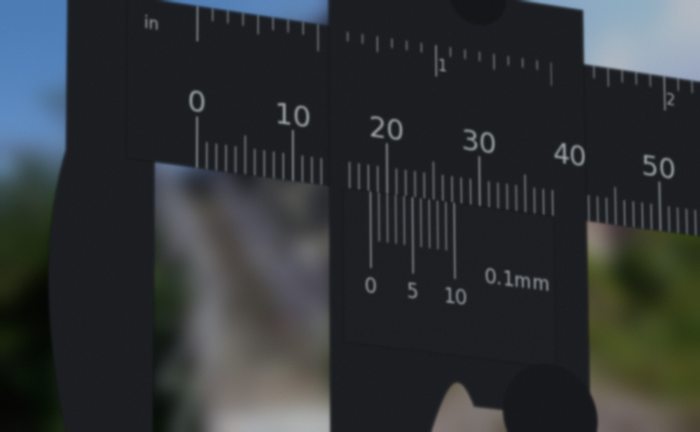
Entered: 18.2 mm
